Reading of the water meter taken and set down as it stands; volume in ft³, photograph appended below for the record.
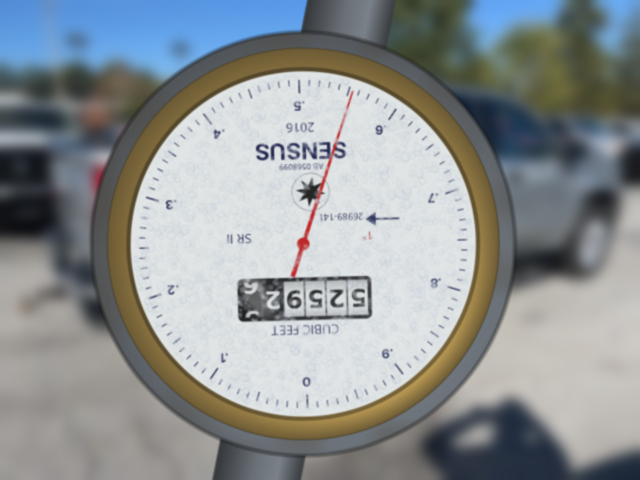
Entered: 525925.55 ft³
